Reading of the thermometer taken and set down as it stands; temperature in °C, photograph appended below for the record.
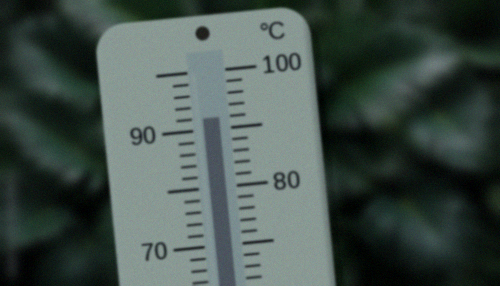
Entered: 92 °C
